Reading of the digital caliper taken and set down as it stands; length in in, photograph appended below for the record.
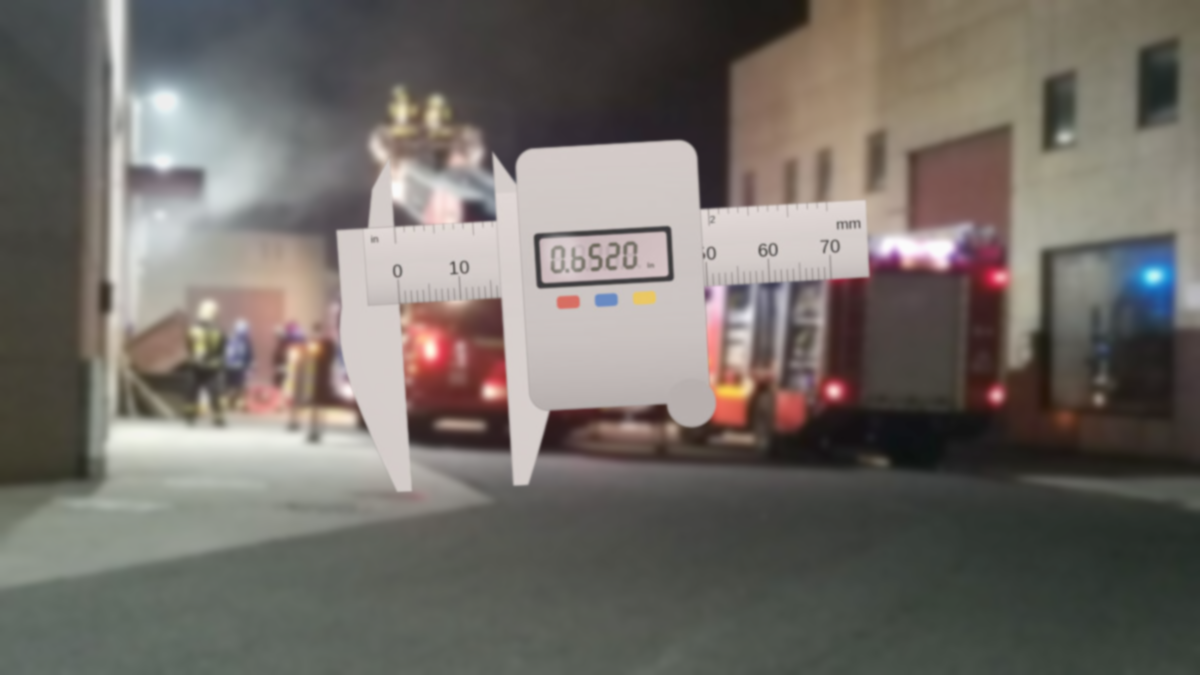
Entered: 0.6520 in
